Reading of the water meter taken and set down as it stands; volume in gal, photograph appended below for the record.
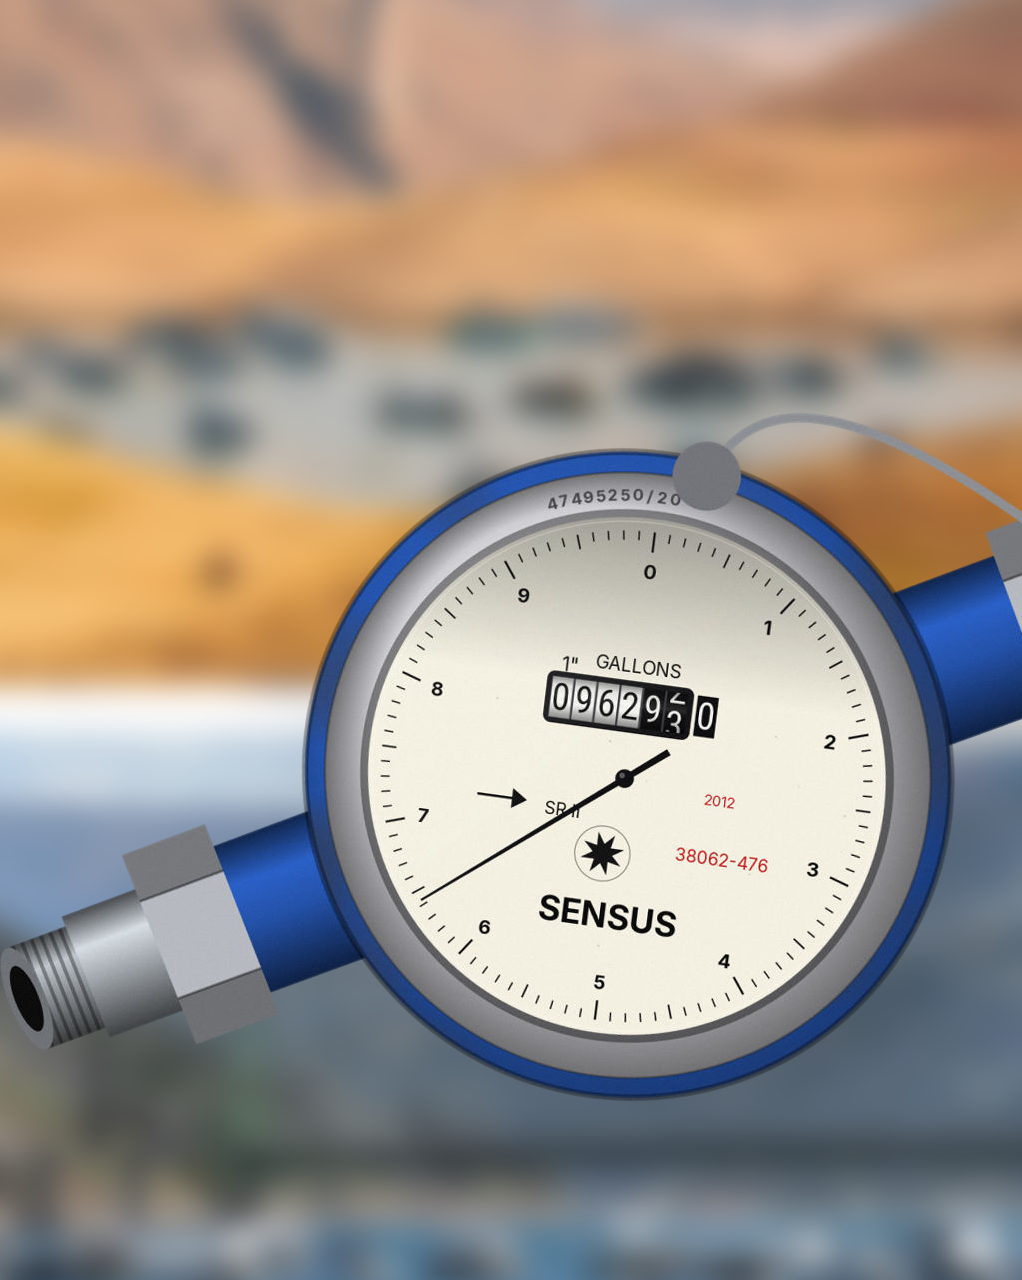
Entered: 962926.4 gal
